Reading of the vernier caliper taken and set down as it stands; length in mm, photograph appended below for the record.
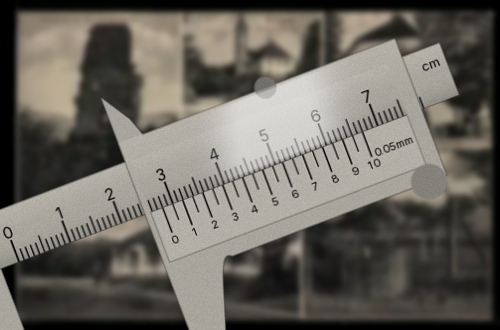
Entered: 28.0 mm
